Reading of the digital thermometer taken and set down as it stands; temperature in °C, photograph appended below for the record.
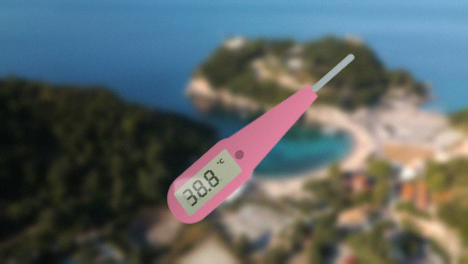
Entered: 38.8 °C
